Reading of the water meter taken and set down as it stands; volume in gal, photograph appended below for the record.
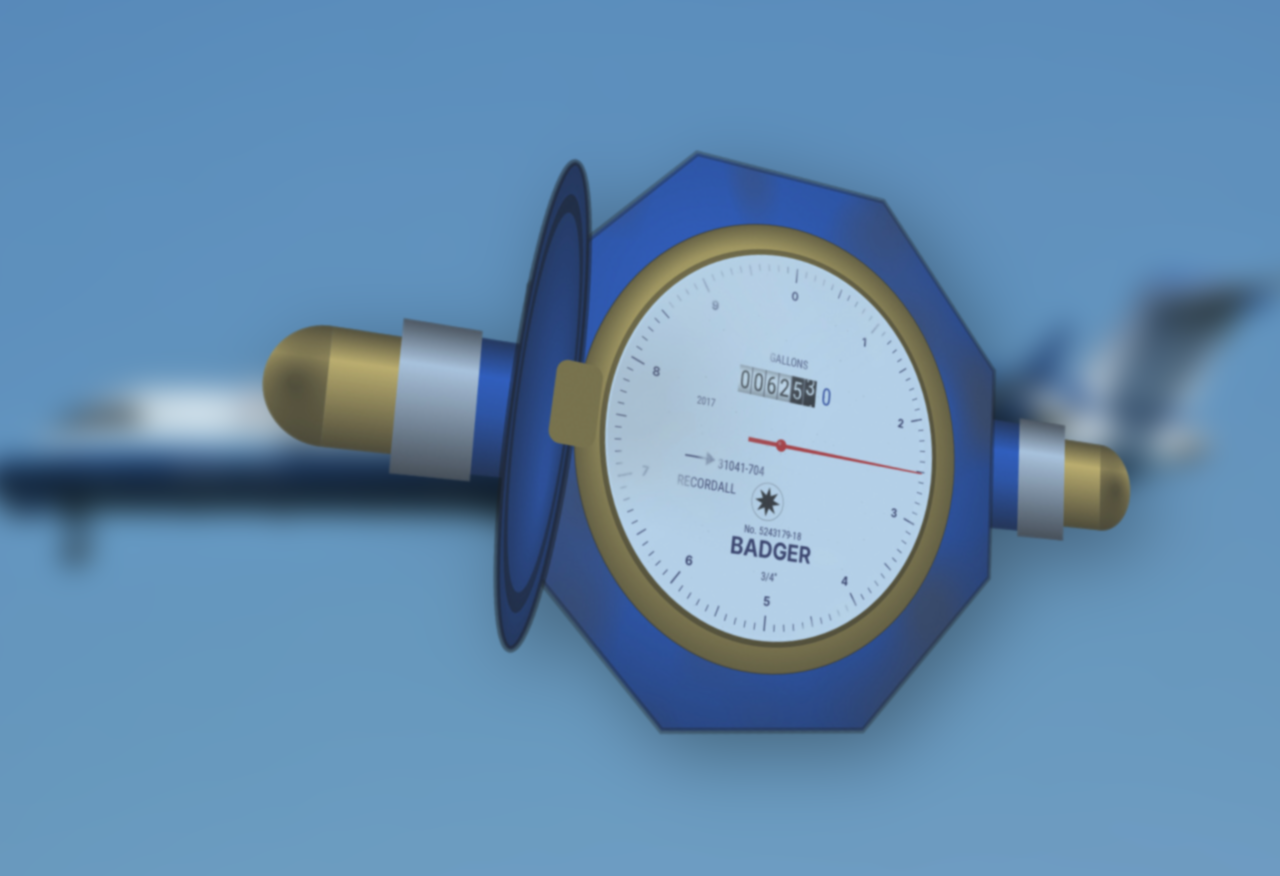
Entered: 62532.5 gal
